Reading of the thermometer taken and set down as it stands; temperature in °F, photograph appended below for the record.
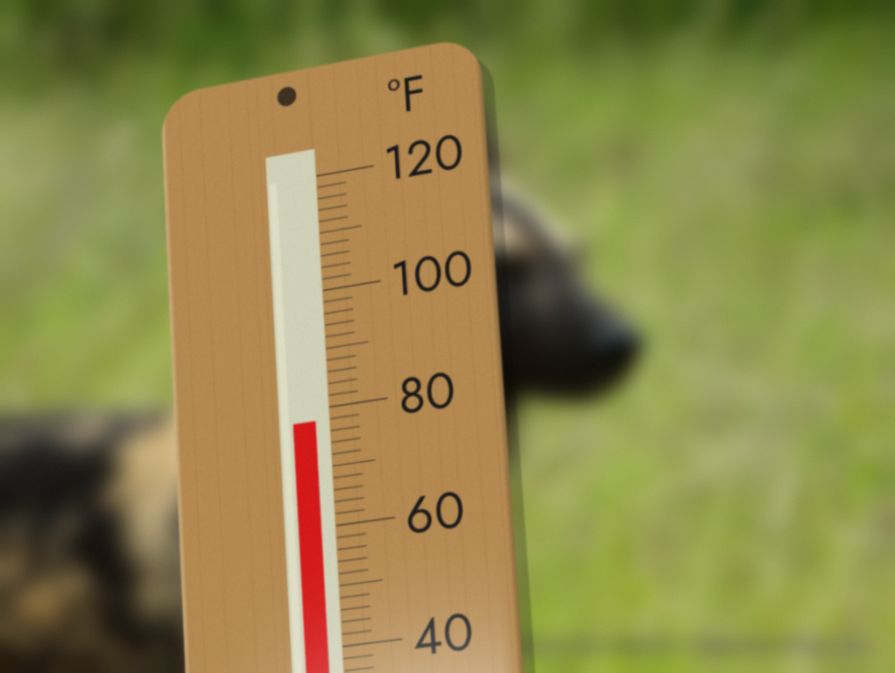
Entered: 78 °F
